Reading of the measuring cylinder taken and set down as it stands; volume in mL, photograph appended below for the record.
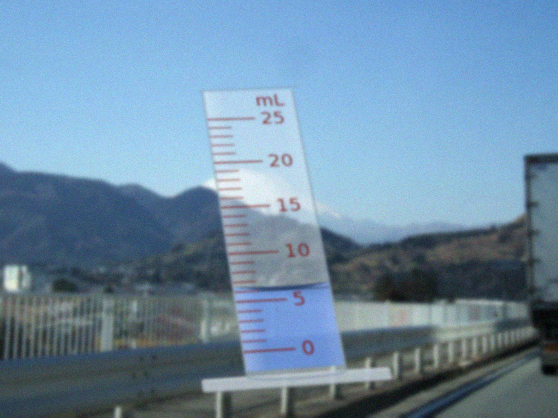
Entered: 6 mL
